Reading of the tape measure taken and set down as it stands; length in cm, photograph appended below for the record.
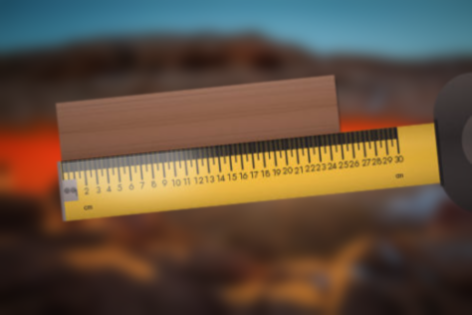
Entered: 25 cm
